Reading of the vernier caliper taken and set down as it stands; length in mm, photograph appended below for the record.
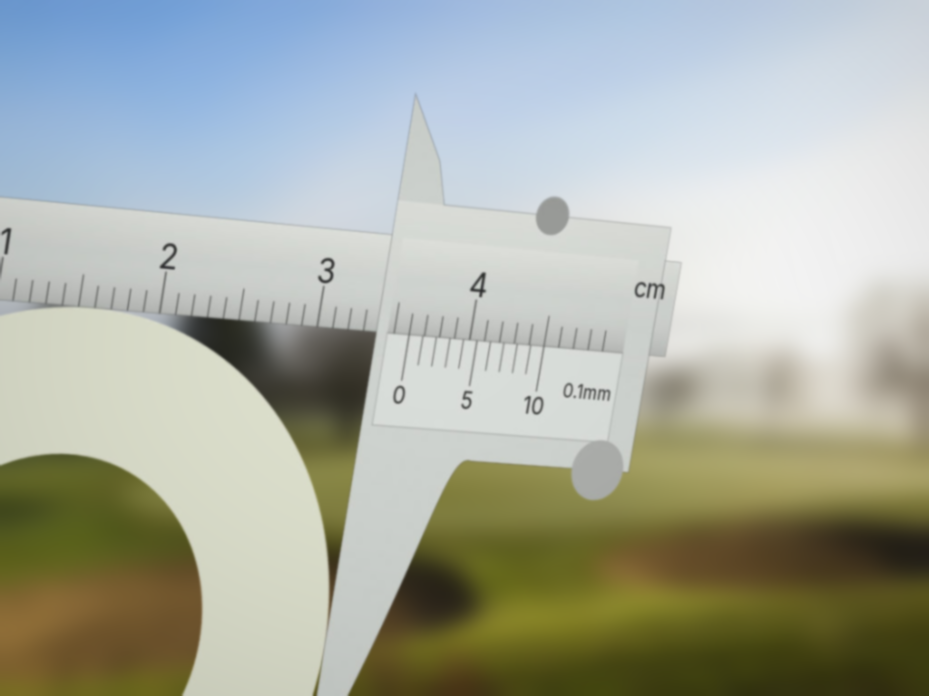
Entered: 36.0 mm
